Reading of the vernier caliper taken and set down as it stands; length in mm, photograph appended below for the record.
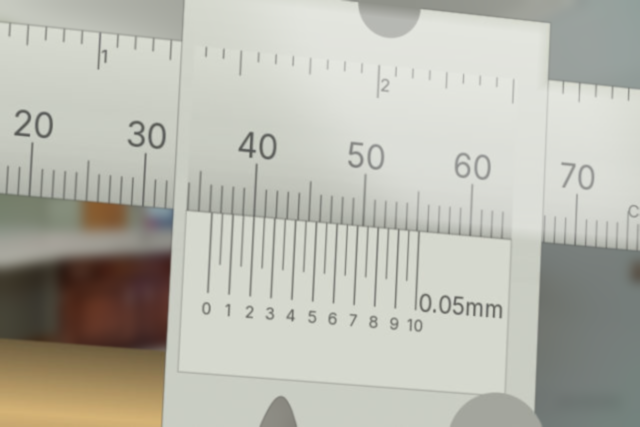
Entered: 36.2 mm
